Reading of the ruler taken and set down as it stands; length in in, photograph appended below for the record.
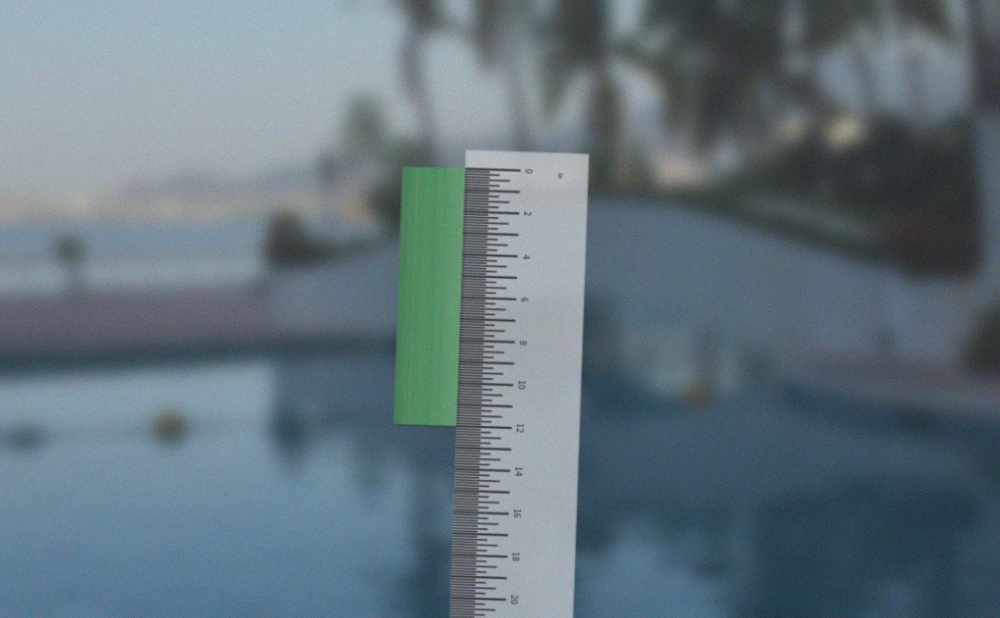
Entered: 12 in
